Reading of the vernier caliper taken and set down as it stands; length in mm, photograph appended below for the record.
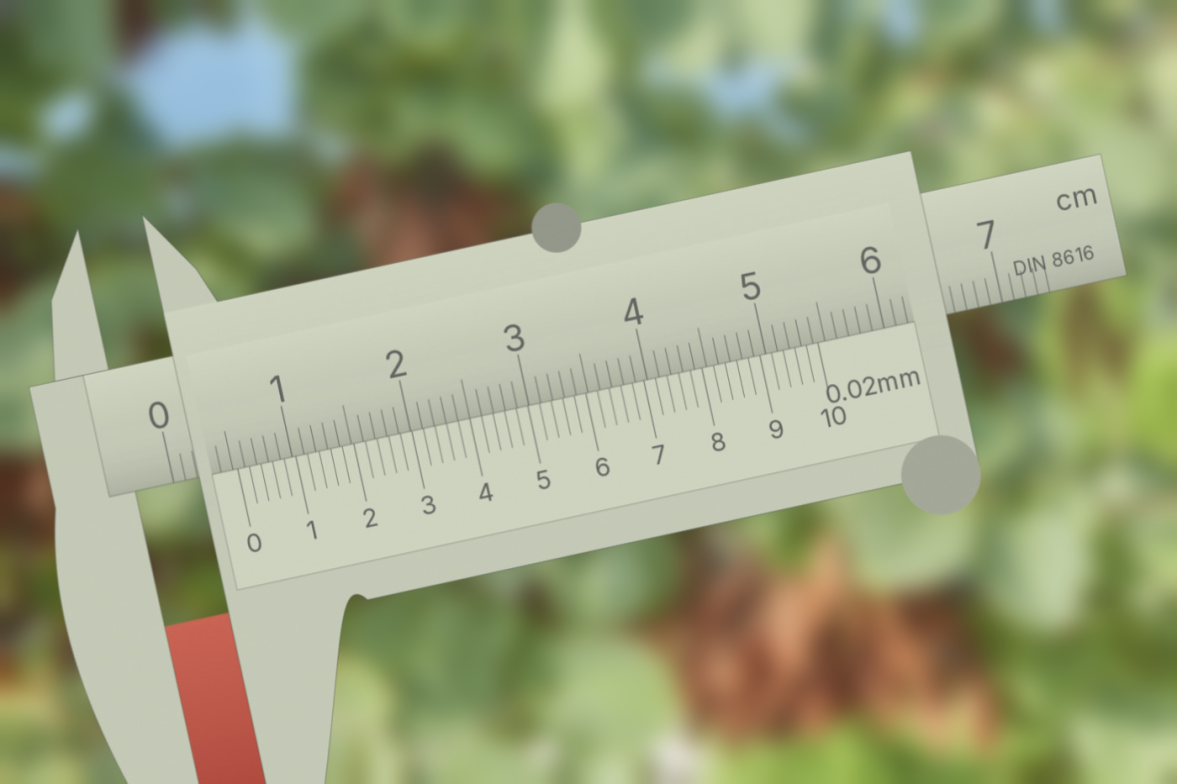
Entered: 5.4 mm
